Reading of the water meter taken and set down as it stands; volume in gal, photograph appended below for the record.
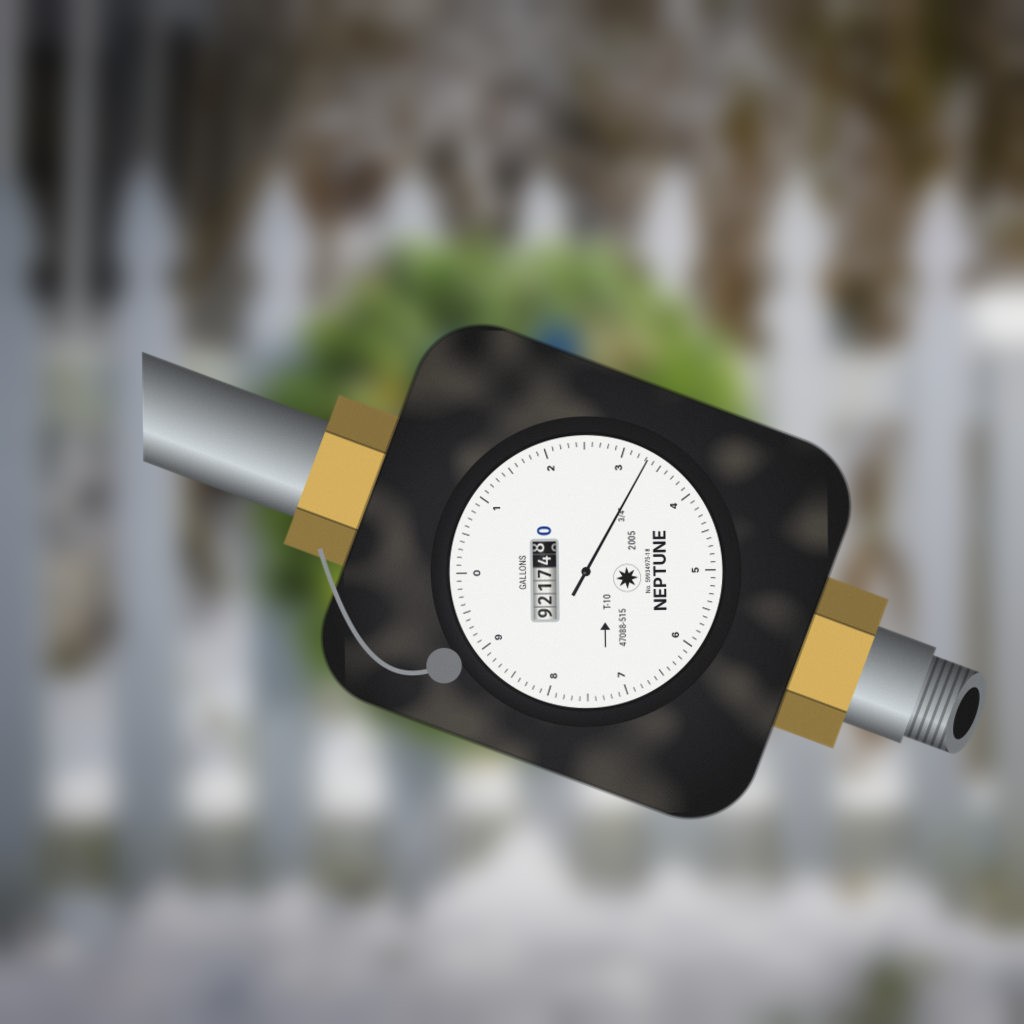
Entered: 9217483.3 gal
